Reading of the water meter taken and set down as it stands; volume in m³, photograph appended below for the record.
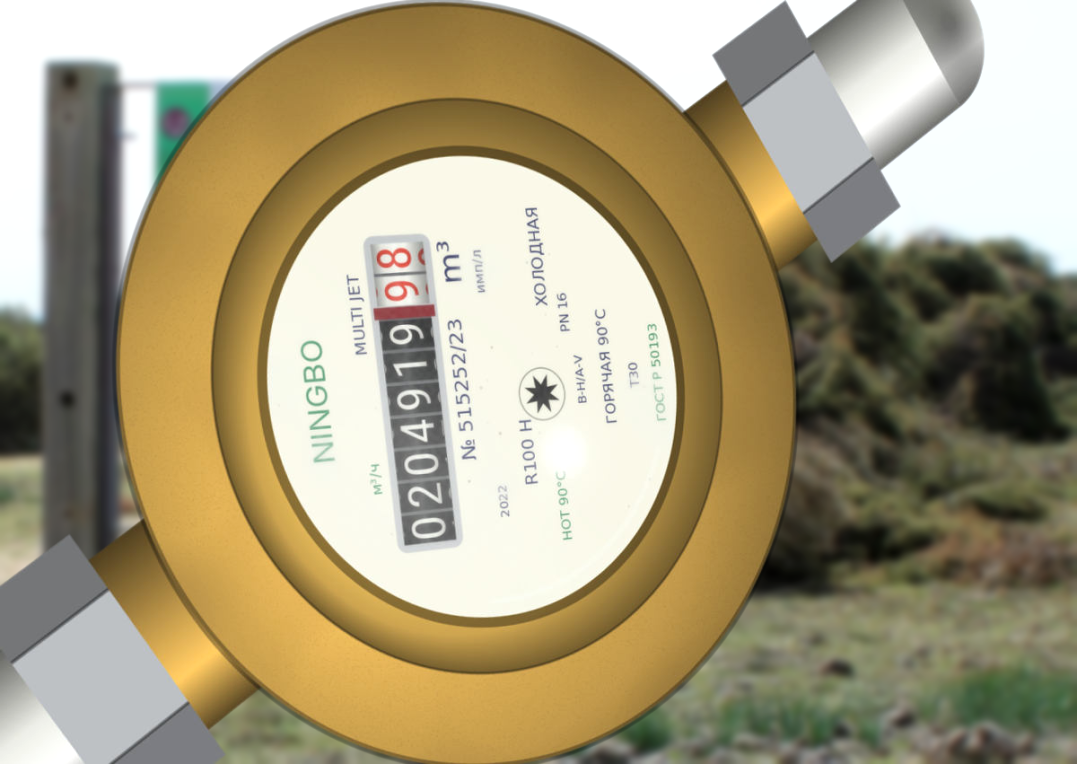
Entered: 204919.98 m³
